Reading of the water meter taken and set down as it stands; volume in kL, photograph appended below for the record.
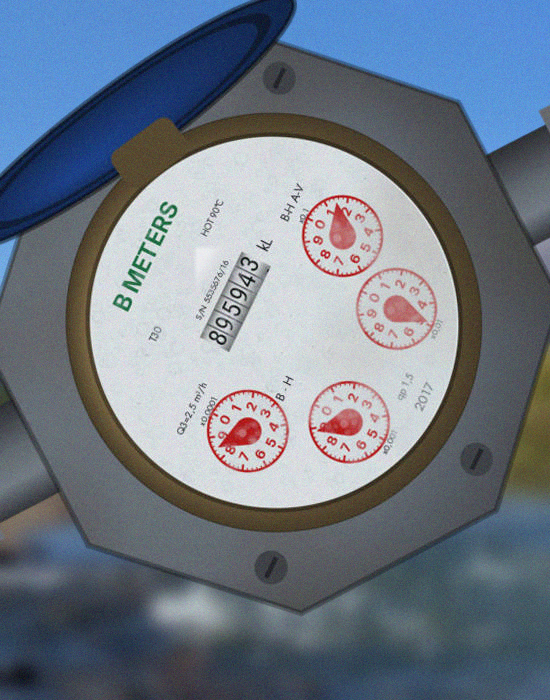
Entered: 895943.1488 kL
